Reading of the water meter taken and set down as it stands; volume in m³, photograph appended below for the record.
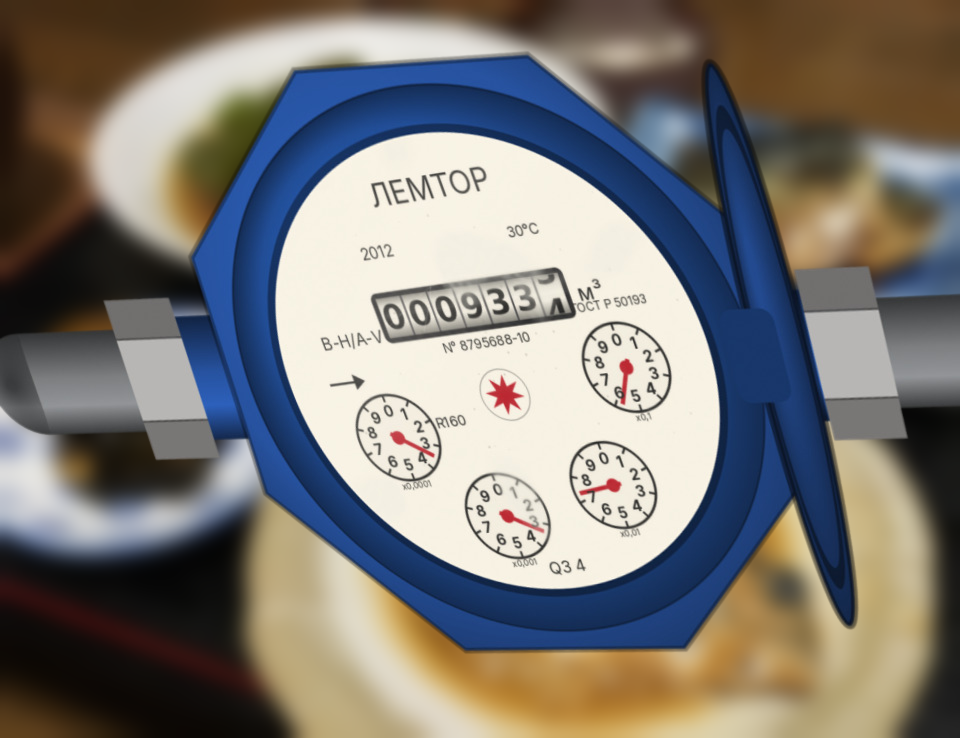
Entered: 9333.5733 m³
